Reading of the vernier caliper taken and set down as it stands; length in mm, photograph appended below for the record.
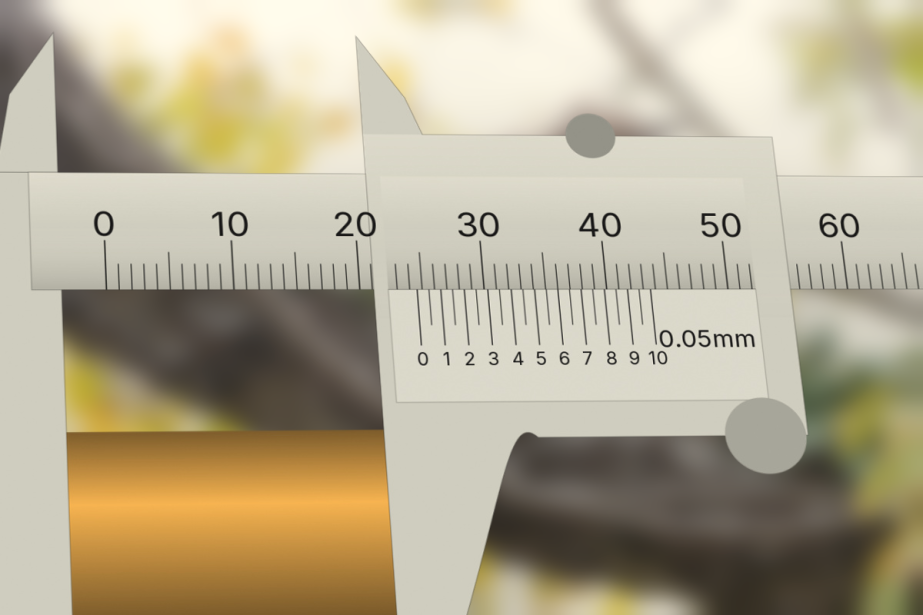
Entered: 24.6 mm
